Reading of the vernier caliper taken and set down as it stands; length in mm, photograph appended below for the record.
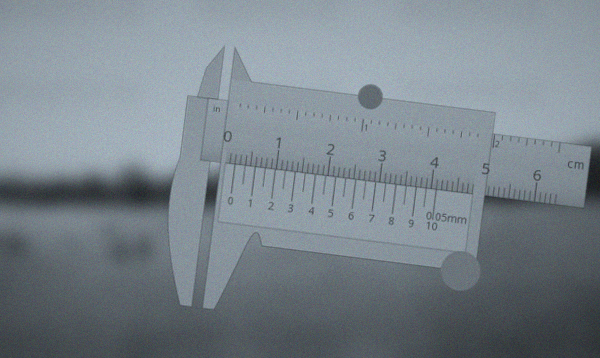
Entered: 2.0 mm
